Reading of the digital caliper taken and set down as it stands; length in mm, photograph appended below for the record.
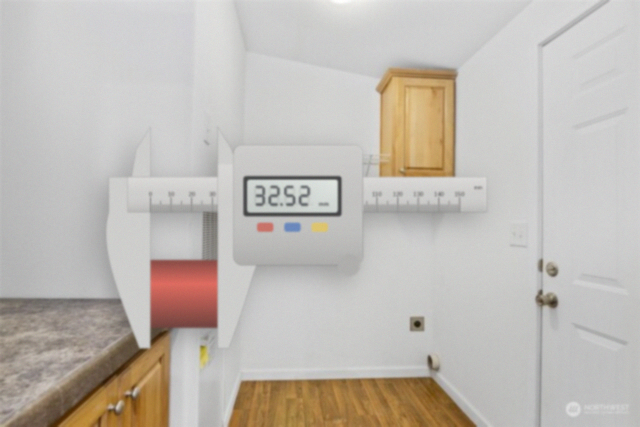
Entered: 32.52 mm
